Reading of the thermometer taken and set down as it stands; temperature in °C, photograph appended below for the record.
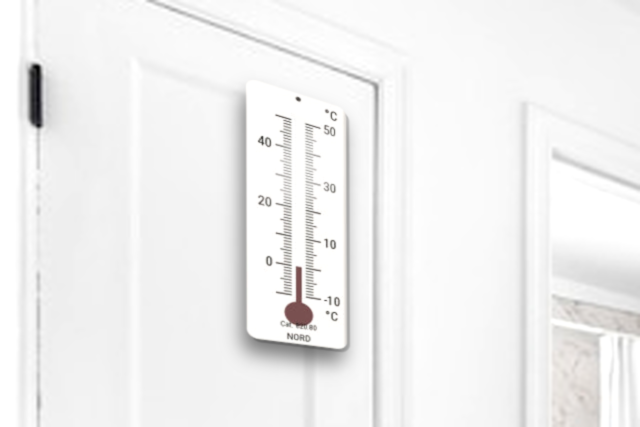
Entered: 0 °C
